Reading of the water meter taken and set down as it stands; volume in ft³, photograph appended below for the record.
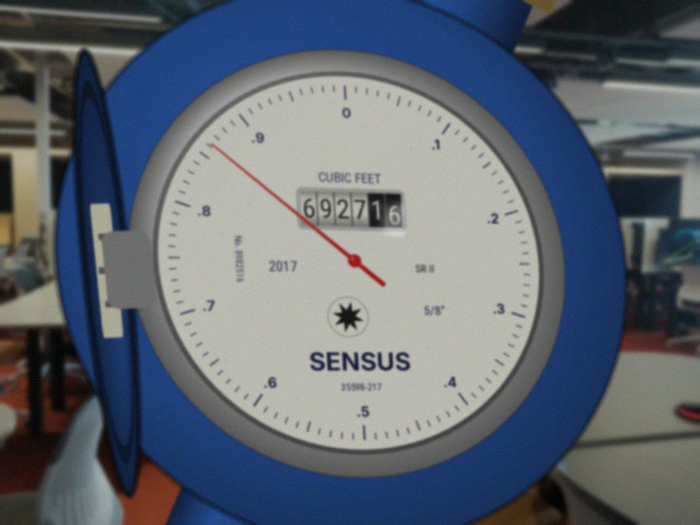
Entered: 692715.86 ft³
